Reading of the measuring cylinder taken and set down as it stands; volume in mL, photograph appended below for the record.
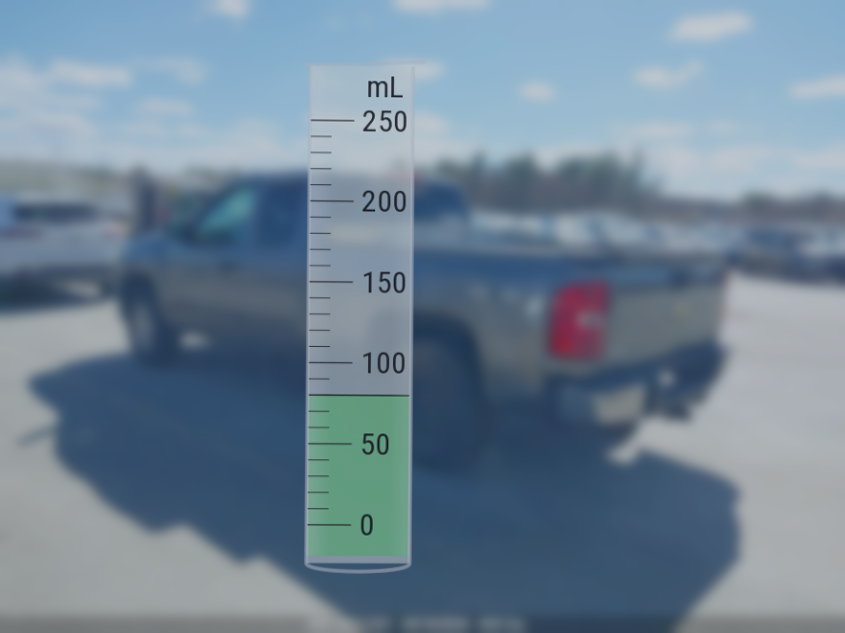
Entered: 80 mL
